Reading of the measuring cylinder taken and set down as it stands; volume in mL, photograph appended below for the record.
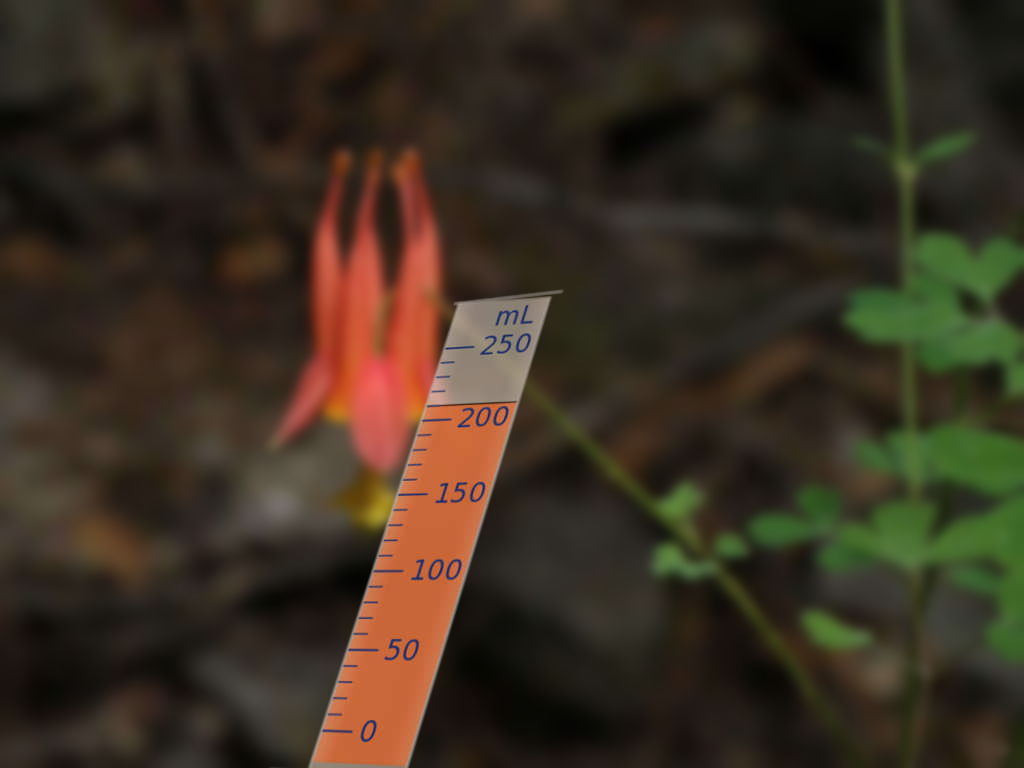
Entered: 210 mL
